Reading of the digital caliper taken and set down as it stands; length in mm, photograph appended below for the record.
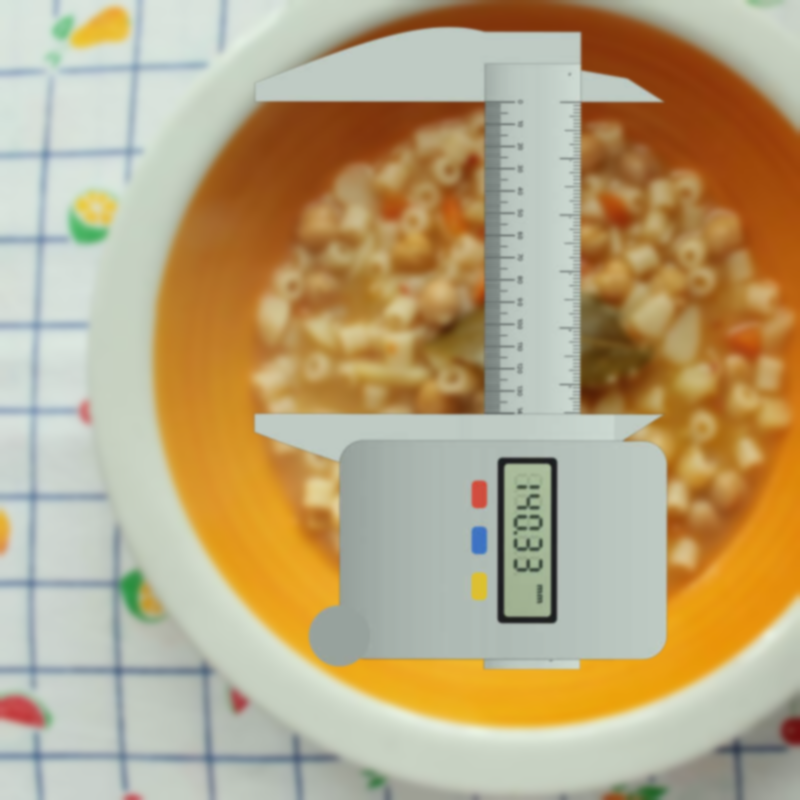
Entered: 140.33 mm
